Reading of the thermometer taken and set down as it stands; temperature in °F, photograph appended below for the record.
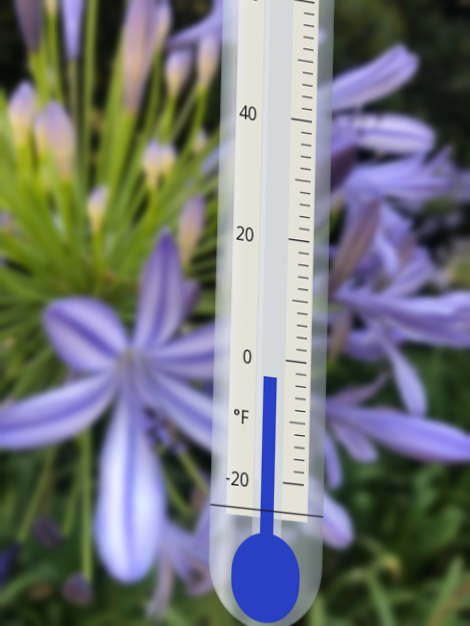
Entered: -3 °F
